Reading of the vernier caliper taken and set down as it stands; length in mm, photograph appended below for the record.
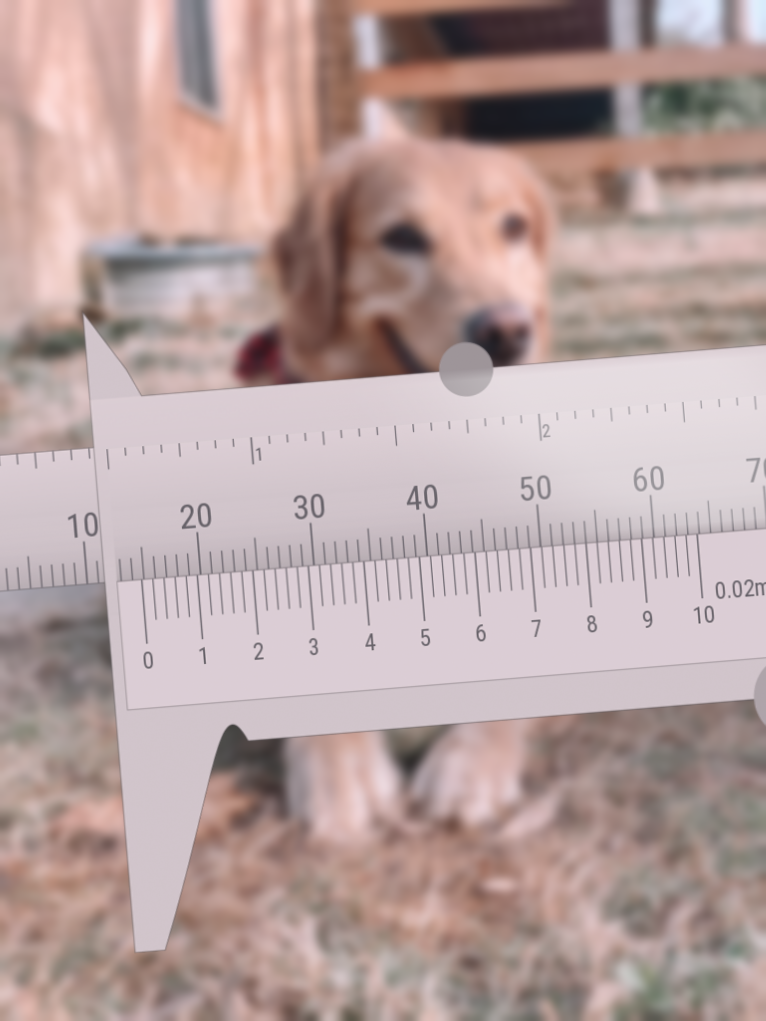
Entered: 14.8 mm
